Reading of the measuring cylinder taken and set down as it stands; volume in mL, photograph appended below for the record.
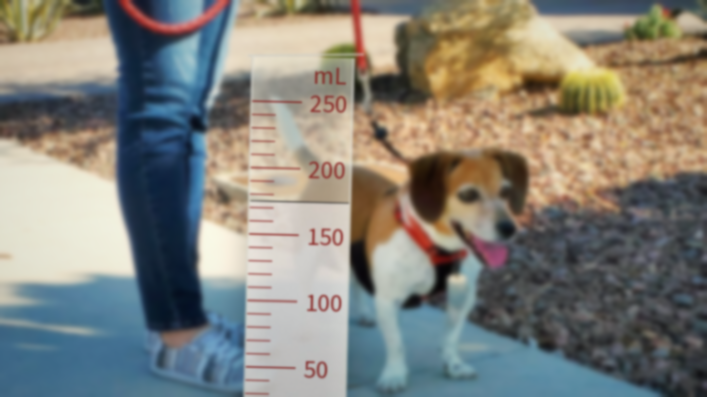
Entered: 175 mL
